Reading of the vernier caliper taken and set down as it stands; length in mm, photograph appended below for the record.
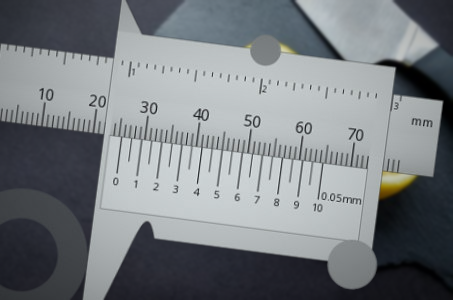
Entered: 25.5 mm
